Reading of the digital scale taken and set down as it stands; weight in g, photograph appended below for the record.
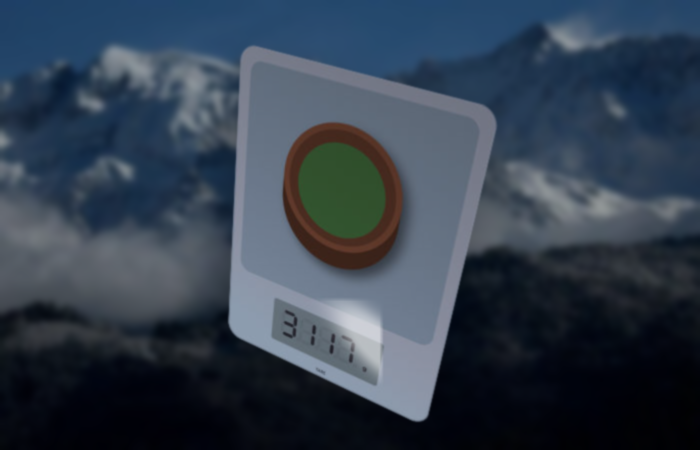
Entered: 3117 g
